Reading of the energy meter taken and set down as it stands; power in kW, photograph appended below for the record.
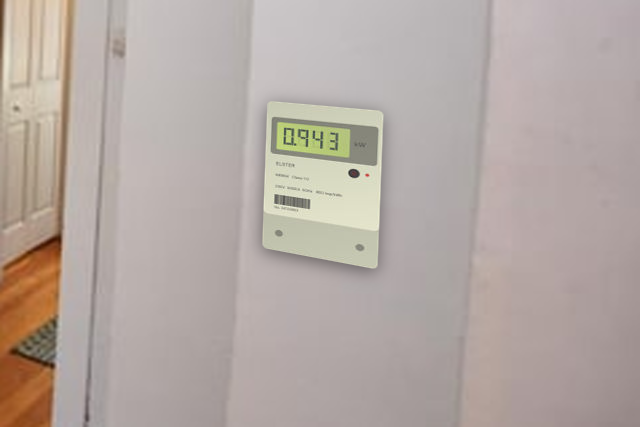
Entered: 0.943 kW
